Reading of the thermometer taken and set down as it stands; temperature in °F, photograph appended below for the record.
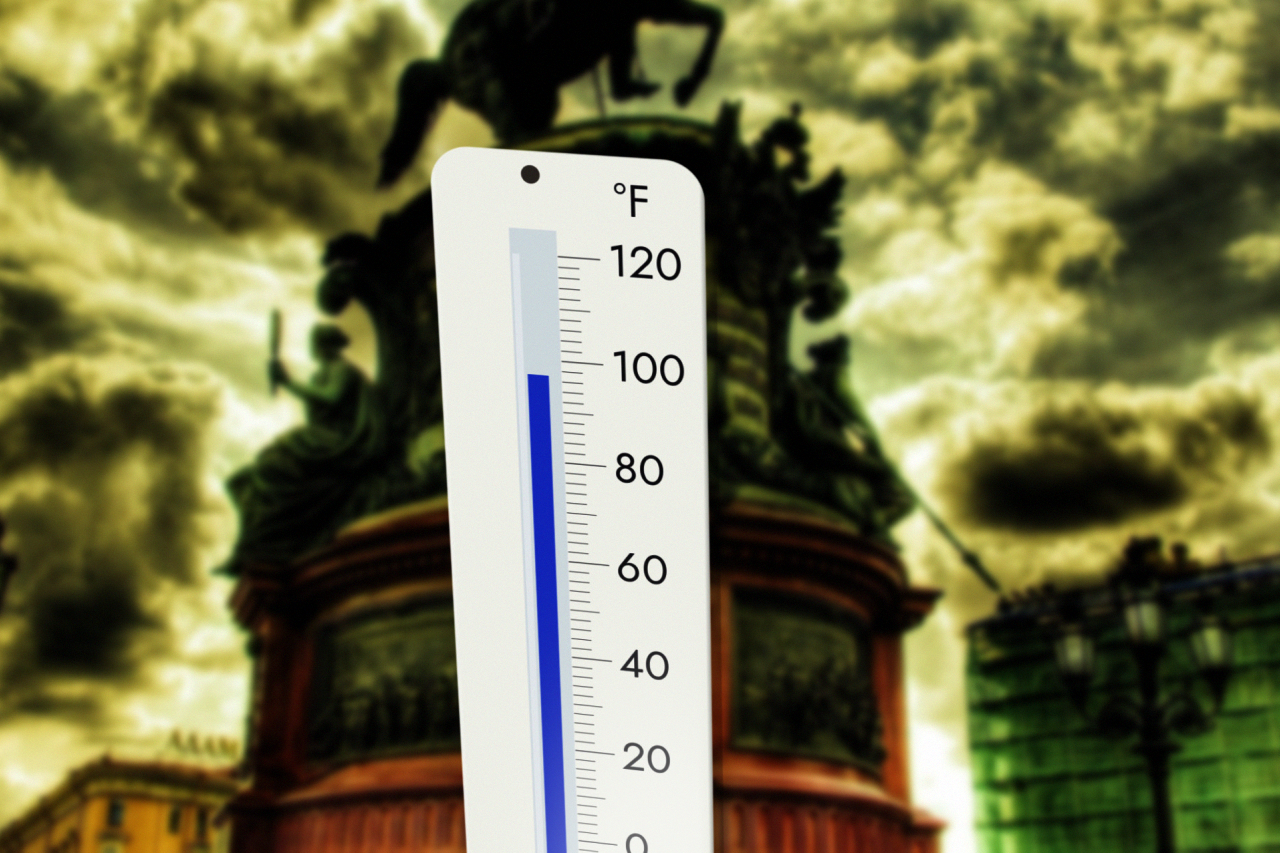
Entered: 97 °F
